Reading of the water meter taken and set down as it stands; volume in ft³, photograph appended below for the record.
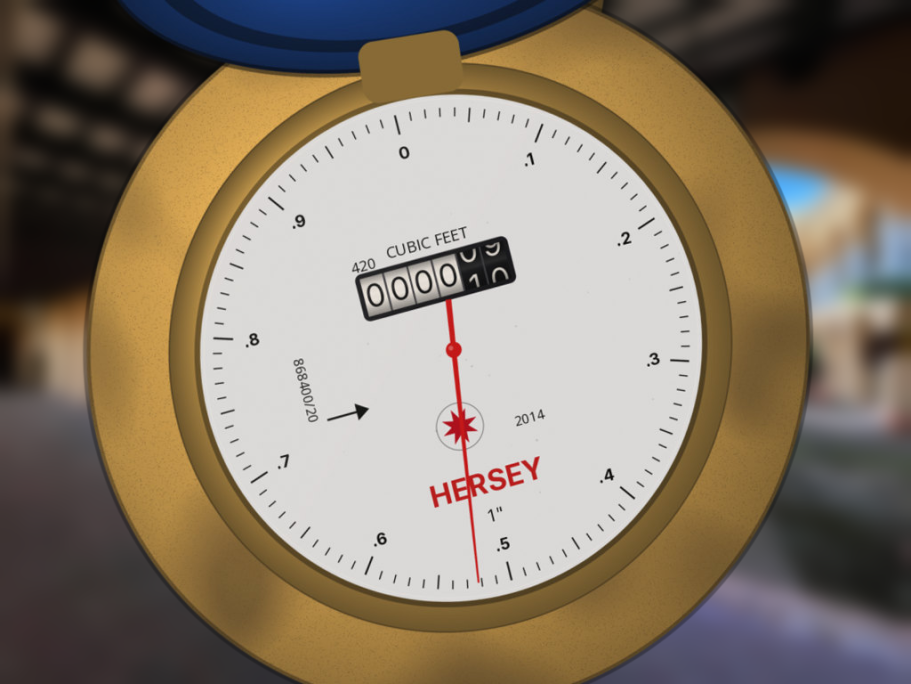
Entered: 9.52 ft³
